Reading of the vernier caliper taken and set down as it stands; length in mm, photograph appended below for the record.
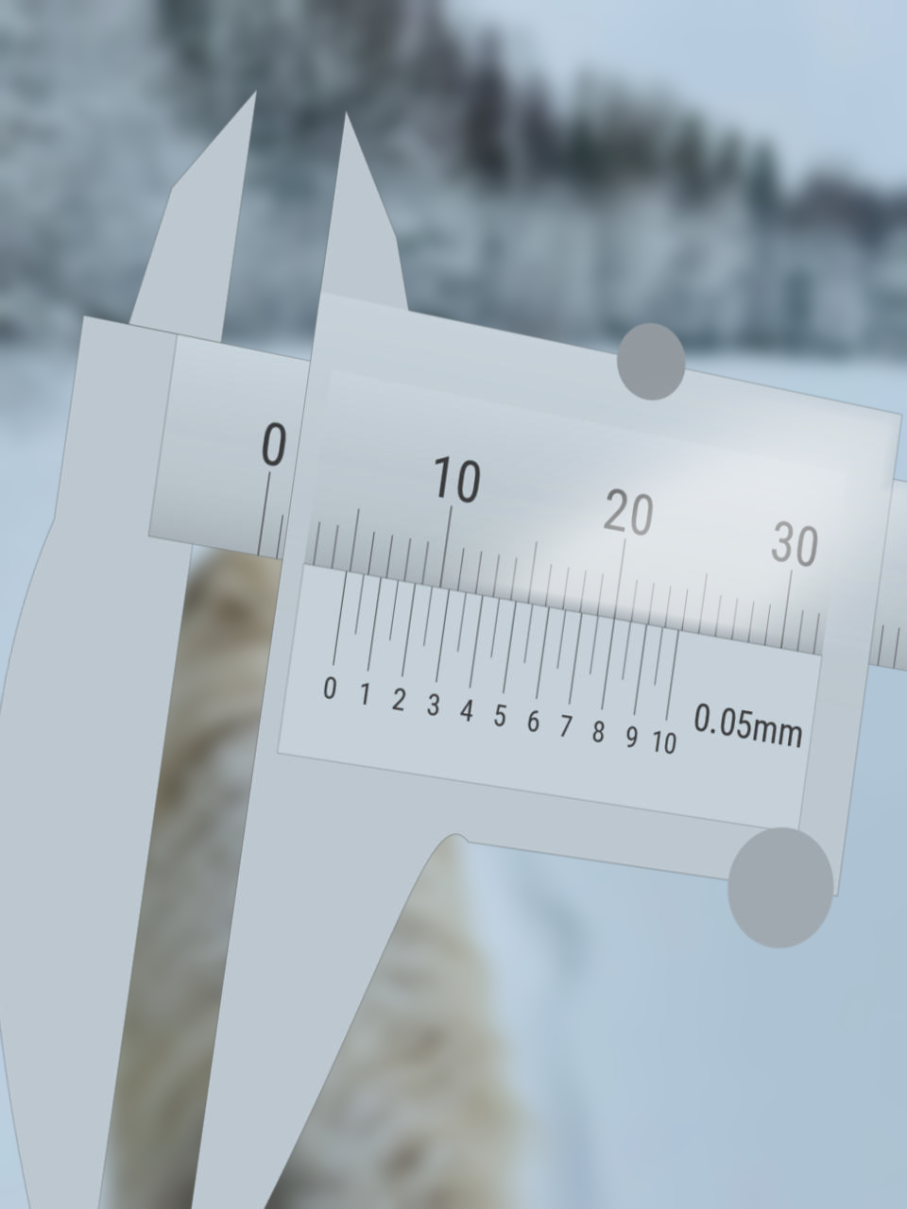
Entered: 4.8 mm
